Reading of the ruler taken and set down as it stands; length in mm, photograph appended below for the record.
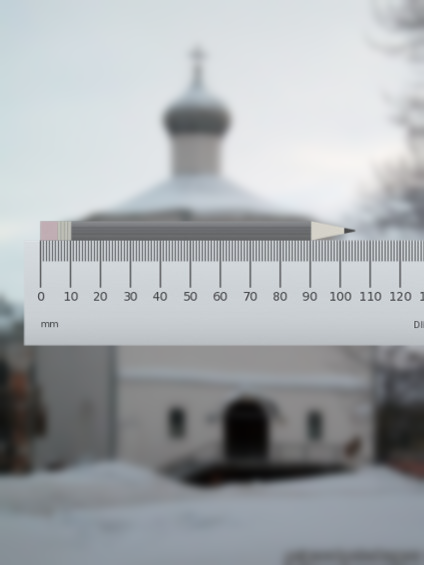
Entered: 105 mm
